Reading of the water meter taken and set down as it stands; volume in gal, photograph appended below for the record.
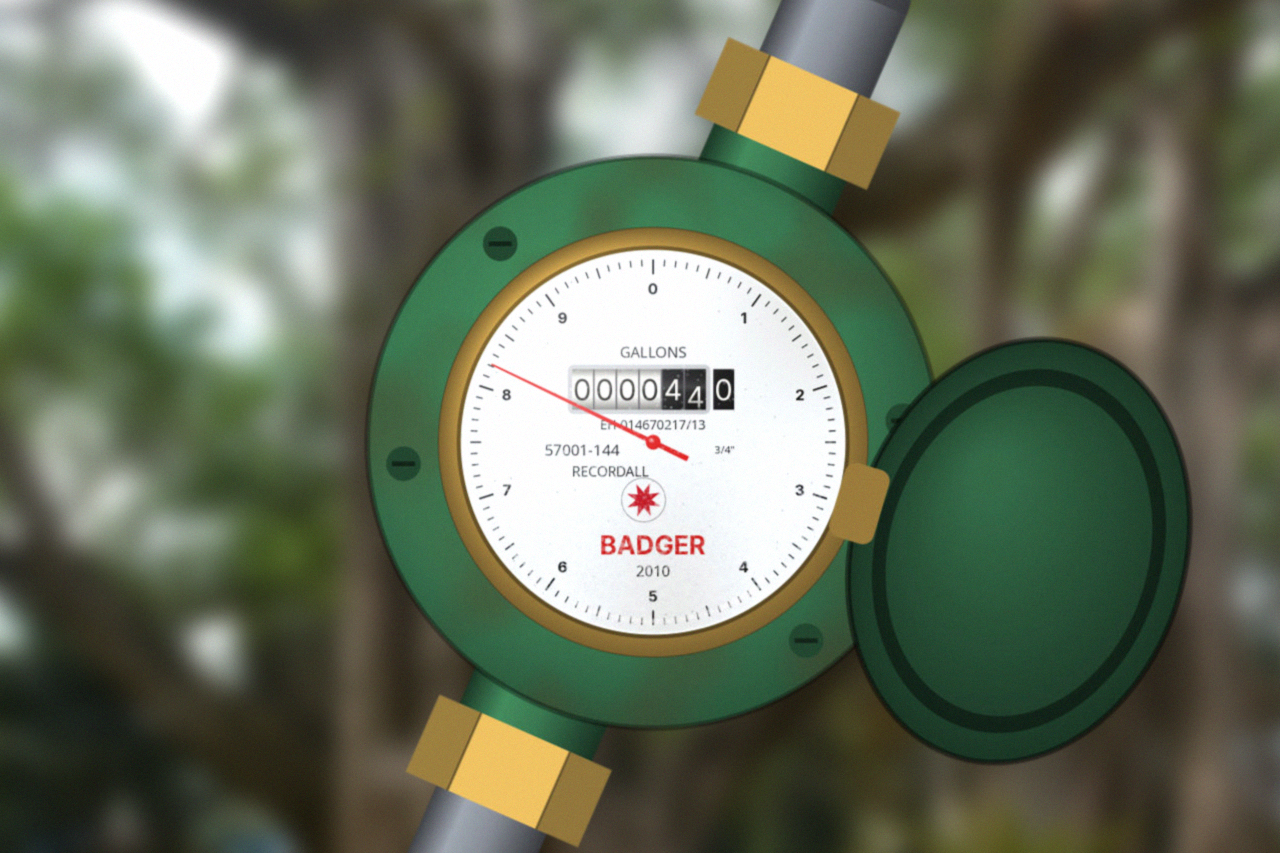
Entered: 438.2 gal
